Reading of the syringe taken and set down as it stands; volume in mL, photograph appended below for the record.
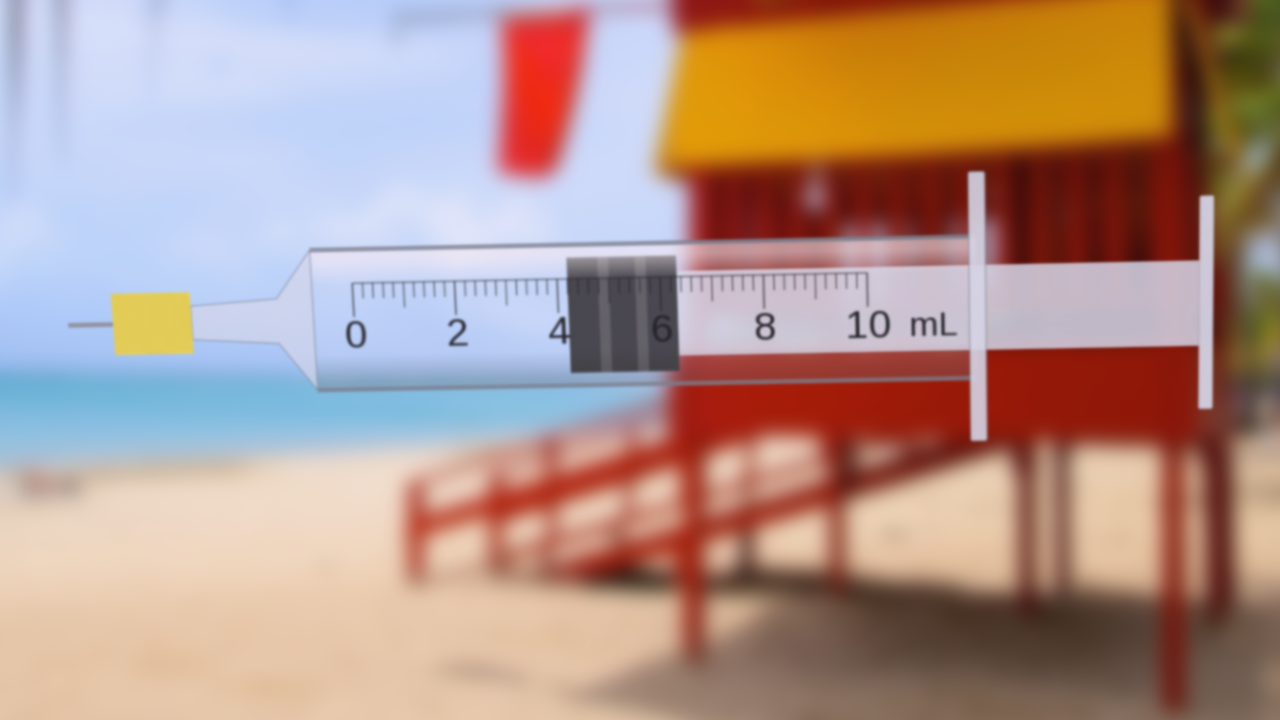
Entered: 4.2 mL
